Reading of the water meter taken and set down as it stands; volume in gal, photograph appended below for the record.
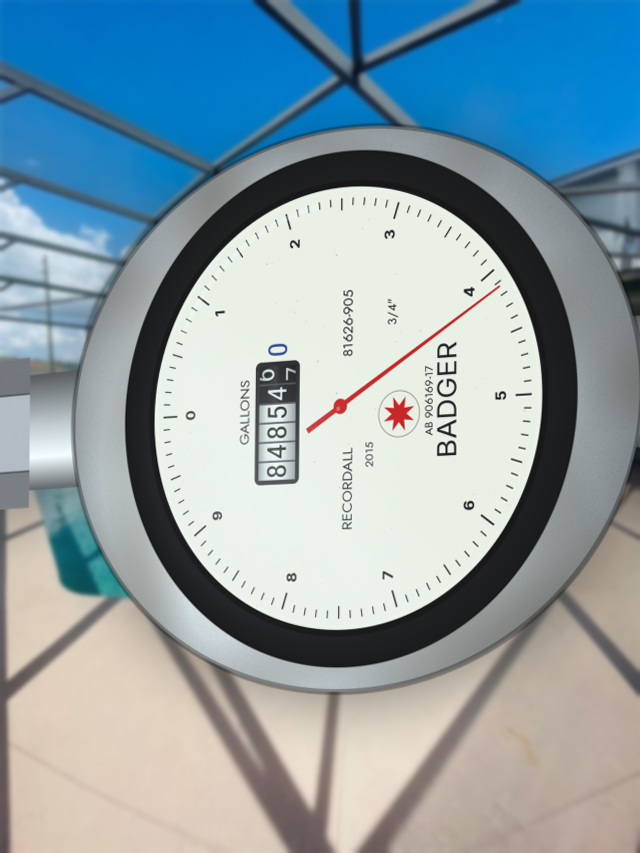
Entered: 8485464.1 gal
